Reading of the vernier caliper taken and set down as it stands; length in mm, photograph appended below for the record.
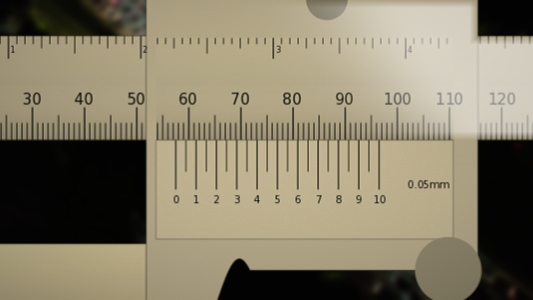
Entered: 57.5 mm
